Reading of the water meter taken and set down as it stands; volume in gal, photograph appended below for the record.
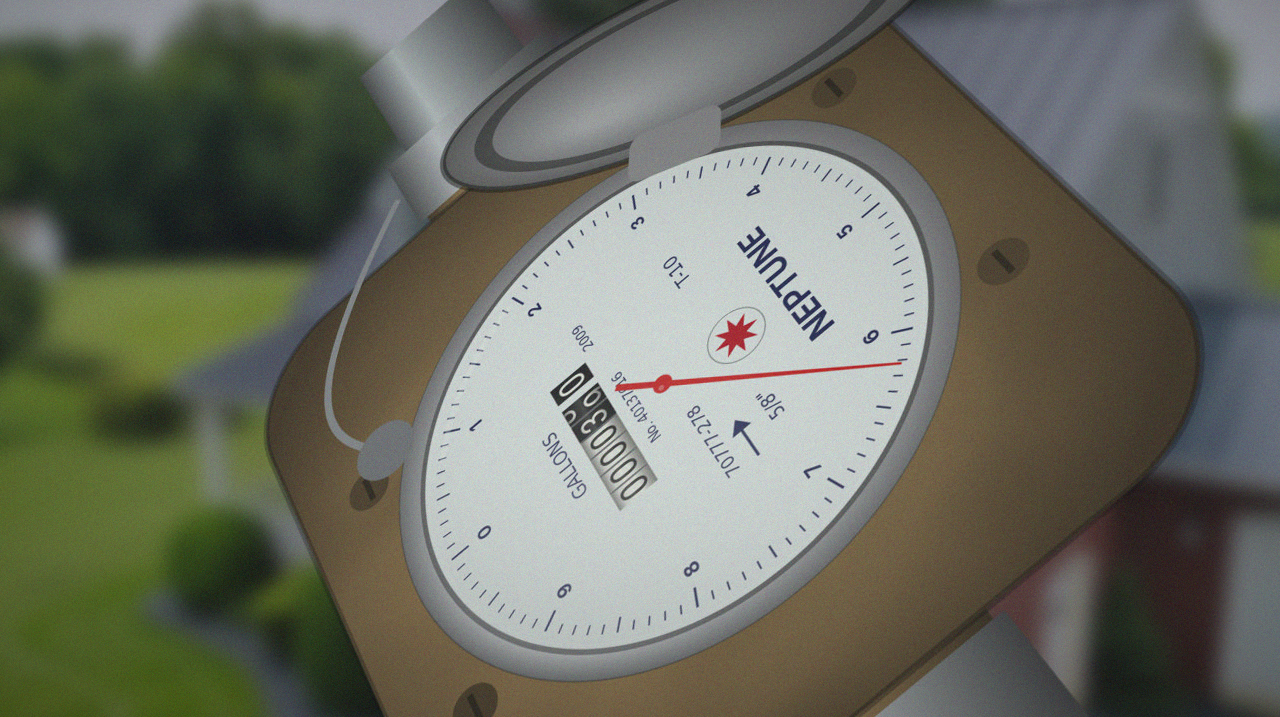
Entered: 386.2 gal
